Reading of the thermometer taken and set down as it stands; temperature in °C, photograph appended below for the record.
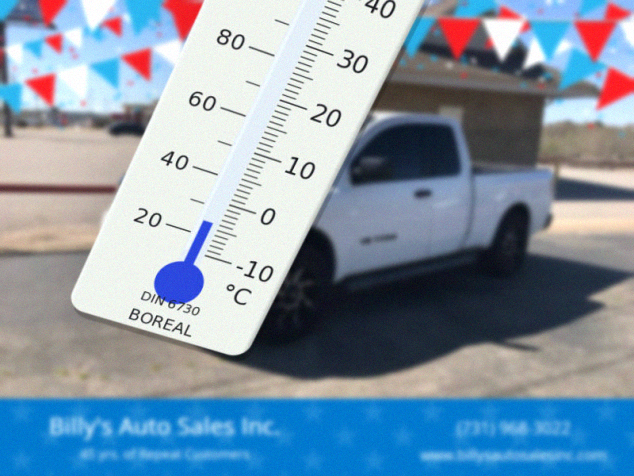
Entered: -4 °C
